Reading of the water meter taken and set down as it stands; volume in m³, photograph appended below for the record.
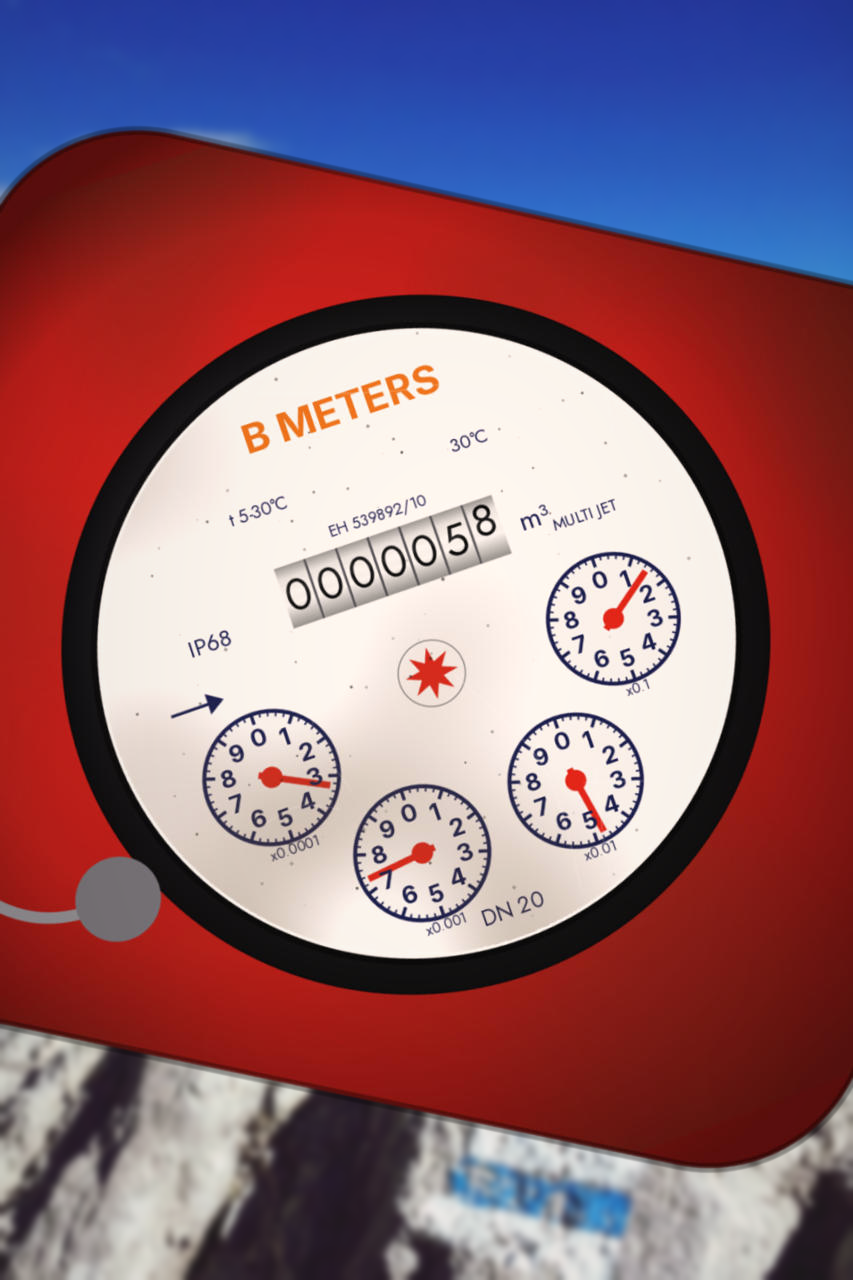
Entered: 58.1473 m³
